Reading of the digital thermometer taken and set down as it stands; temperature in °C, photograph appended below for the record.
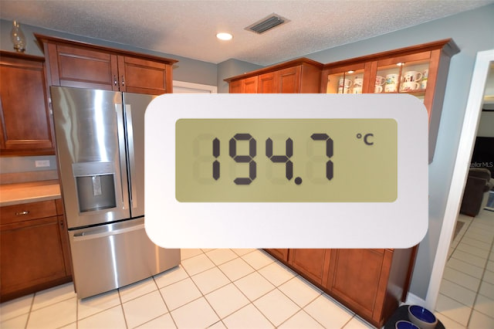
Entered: 194.7 °C
